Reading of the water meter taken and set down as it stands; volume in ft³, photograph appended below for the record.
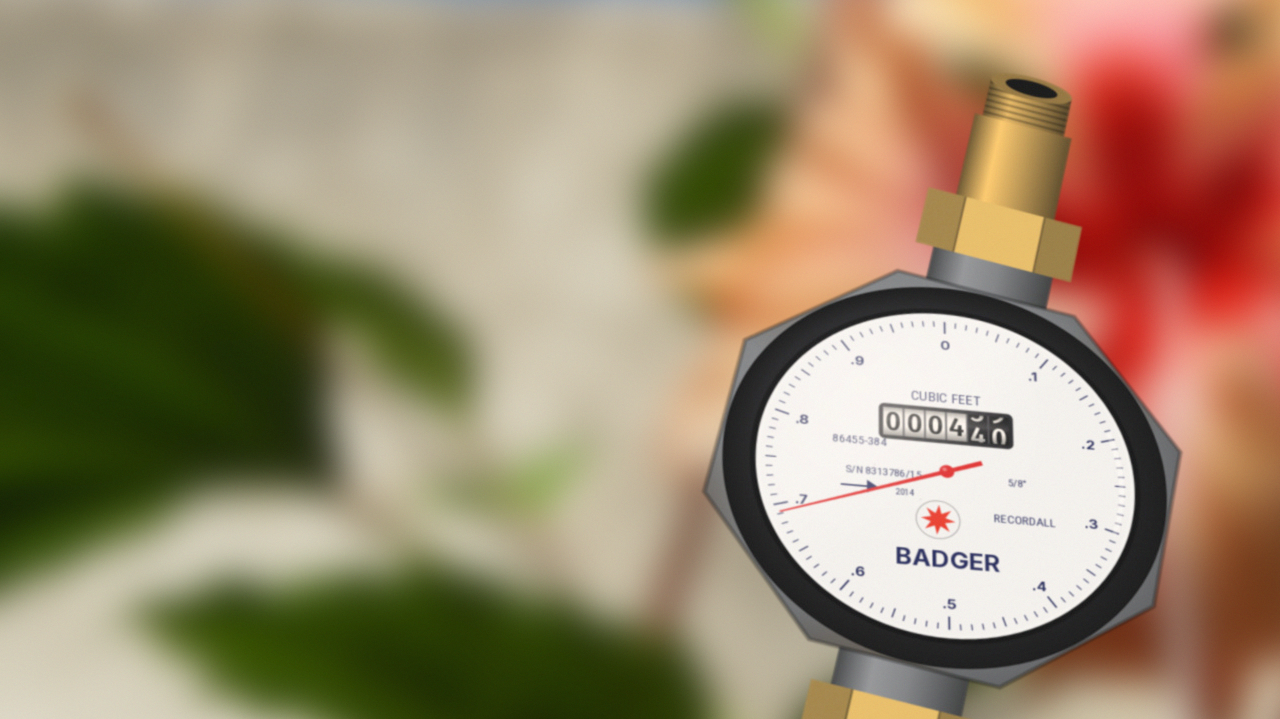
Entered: 439.69 ft³
